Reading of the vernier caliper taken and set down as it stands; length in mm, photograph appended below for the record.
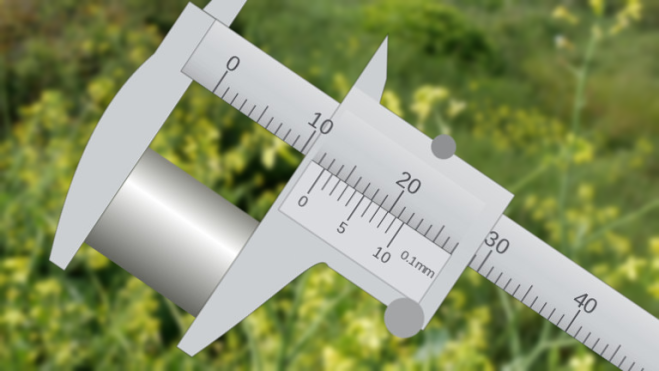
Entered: 12.7 mm
